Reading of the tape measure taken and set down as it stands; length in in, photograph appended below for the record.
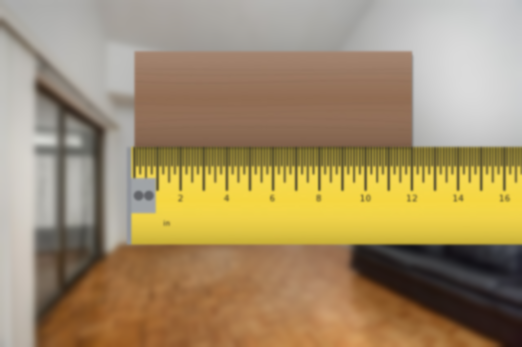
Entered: 12 in
